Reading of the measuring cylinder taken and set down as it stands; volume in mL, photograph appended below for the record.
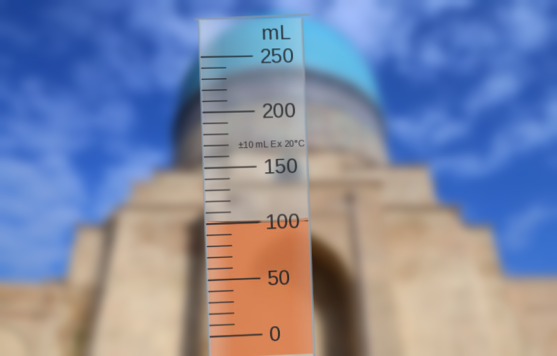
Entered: 100 mL
